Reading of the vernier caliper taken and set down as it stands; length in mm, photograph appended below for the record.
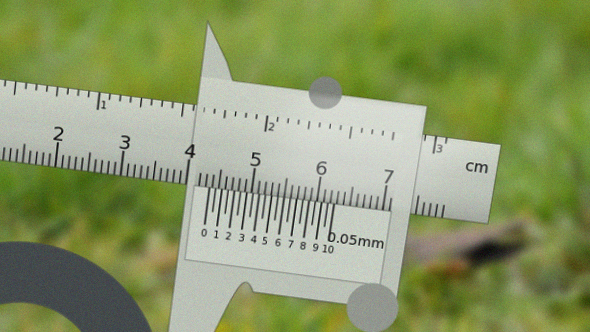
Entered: 43.6 mm
